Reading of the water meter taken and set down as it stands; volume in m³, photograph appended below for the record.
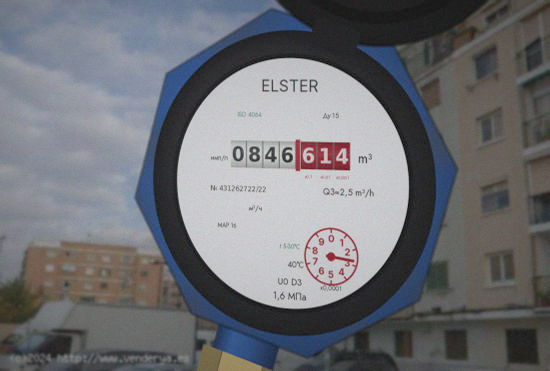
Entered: 846.6142 m³
